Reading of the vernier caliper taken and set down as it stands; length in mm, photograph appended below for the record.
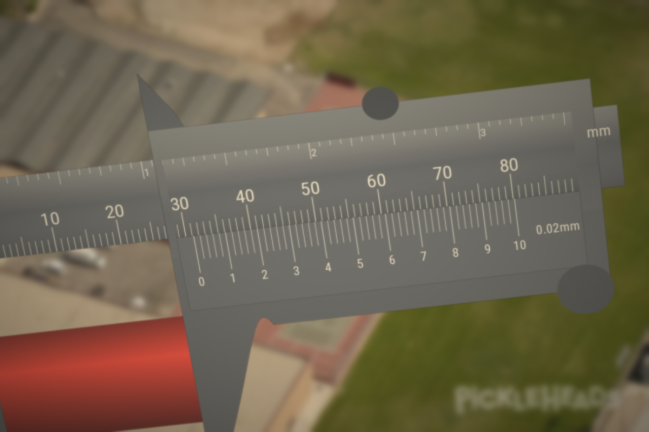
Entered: 31.2 mm
